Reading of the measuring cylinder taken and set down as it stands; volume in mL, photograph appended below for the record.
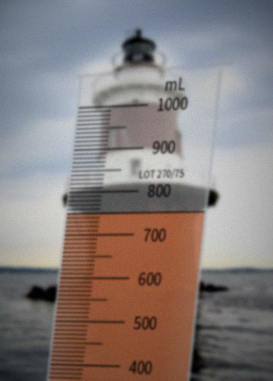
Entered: 750 mL
